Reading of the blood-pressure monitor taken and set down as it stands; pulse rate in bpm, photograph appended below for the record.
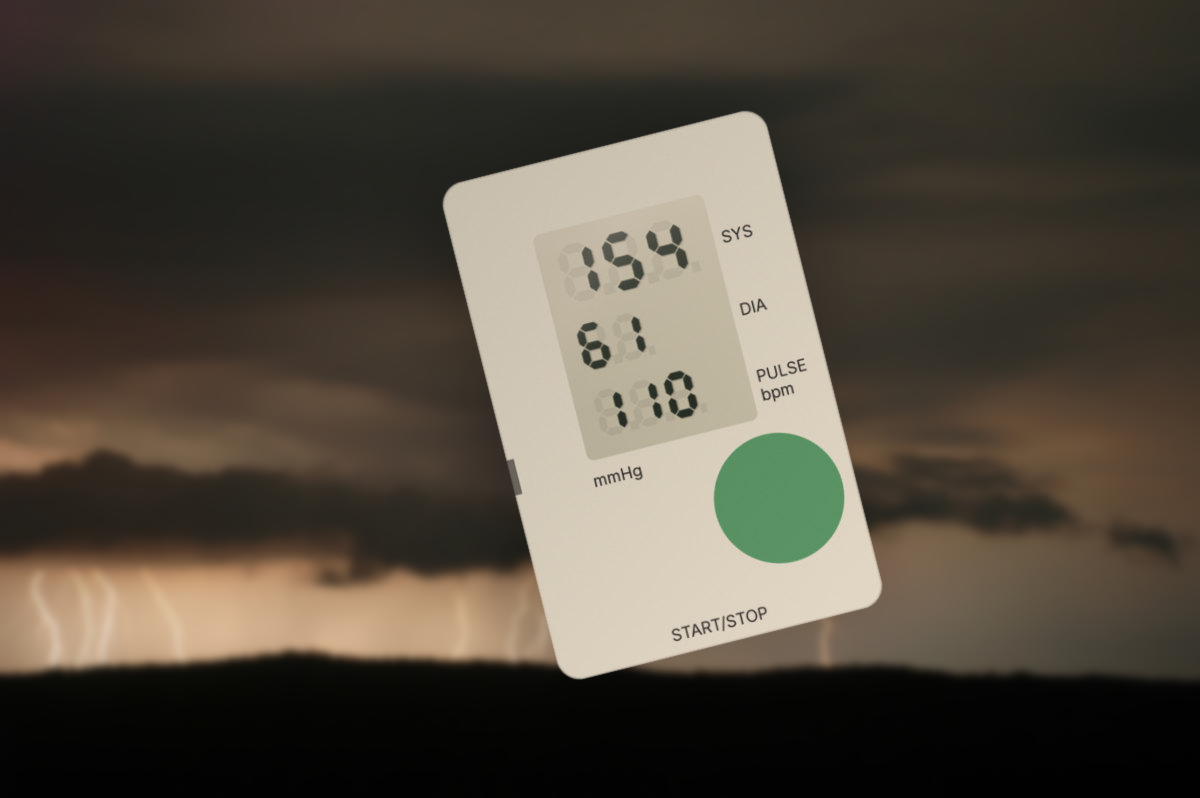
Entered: 110 bpm
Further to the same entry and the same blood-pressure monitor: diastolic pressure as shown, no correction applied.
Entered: 61 mmHg
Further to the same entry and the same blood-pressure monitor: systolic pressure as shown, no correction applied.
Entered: 154 mmHg
